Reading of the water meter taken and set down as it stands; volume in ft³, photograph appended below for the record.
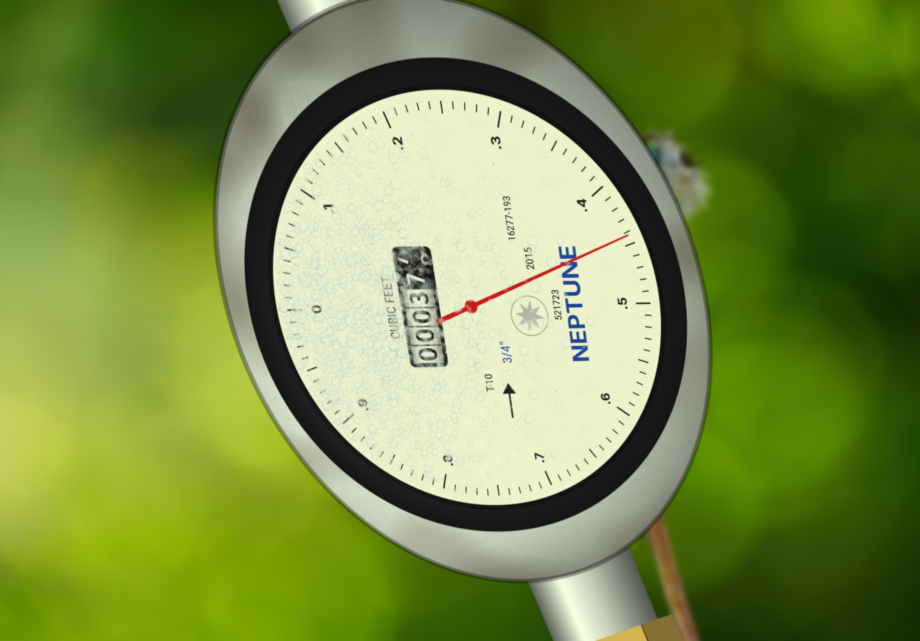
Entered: 377.44 ft³
